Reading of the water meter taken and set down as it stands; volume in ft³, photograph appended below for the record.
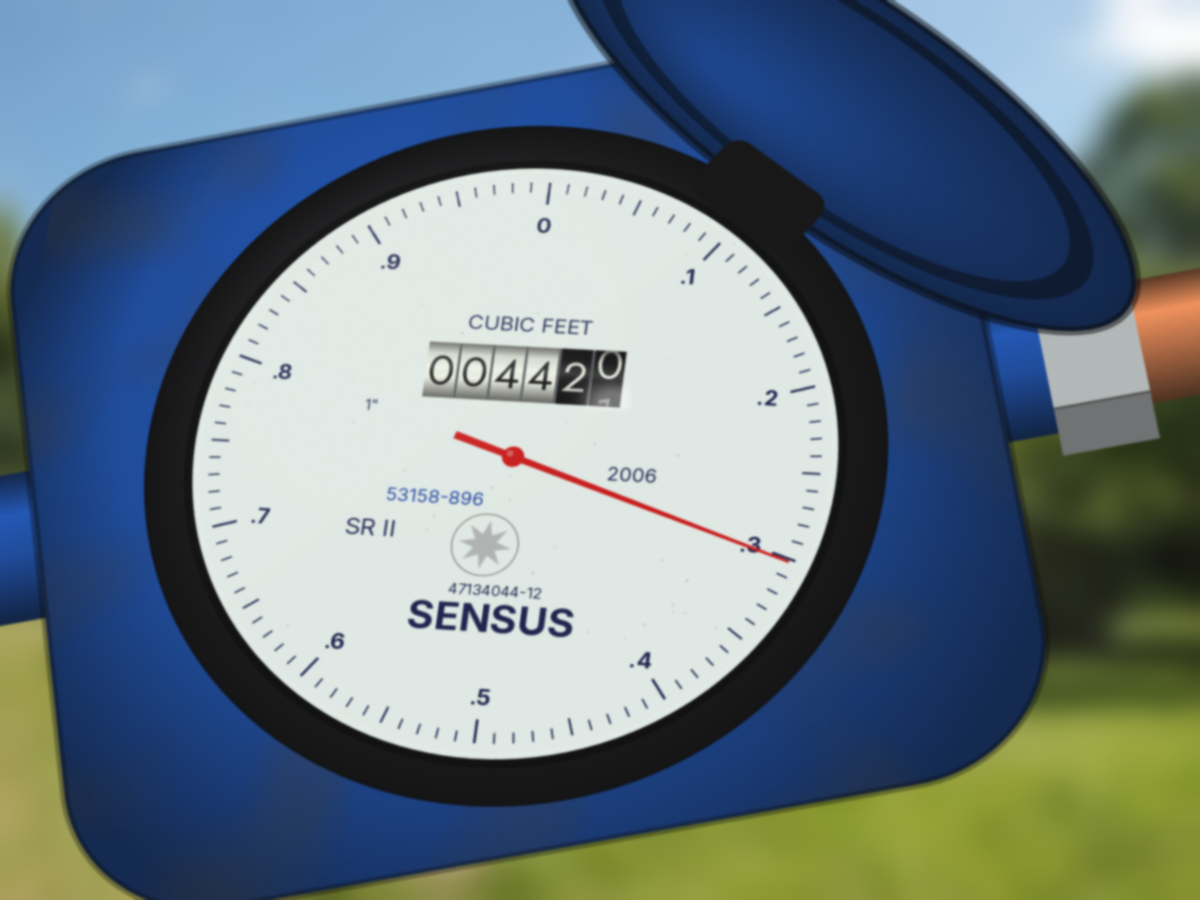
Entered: 4420.30 ft³
